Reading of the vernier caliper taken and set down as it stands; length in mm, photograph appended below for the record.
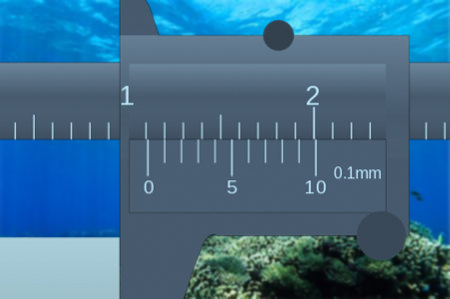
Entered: 11.1 mm
